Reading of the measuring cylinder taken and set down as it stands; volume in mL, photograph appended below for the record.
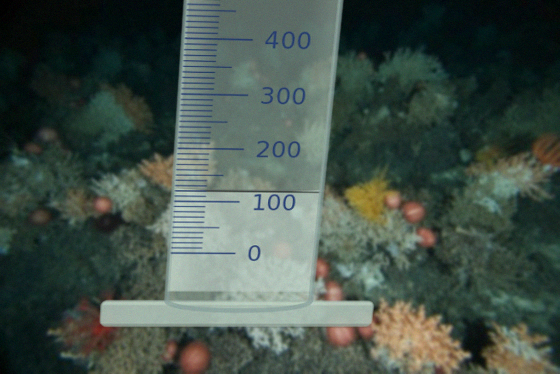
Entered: 120 mL
